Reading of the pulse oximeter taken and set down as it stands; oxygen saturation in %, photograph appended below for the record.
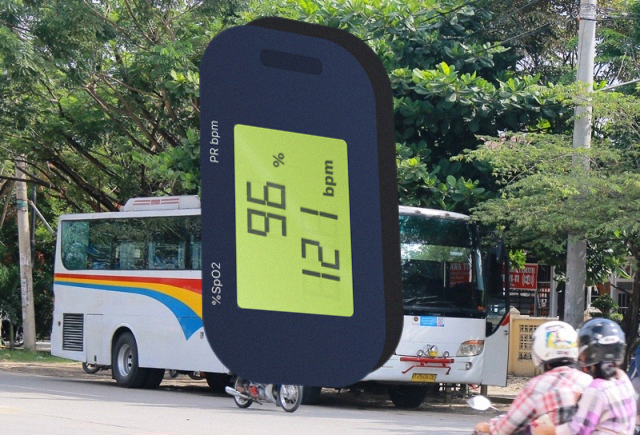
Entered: 96 %
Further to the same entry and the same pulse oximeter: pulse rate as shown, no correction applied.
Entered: 121 bpm
